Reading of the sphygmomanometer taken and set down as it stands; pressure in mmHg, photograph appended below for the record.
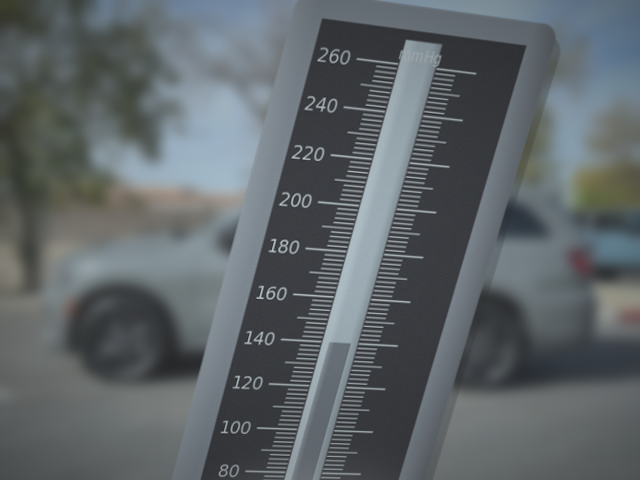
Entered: 140 mmHg
